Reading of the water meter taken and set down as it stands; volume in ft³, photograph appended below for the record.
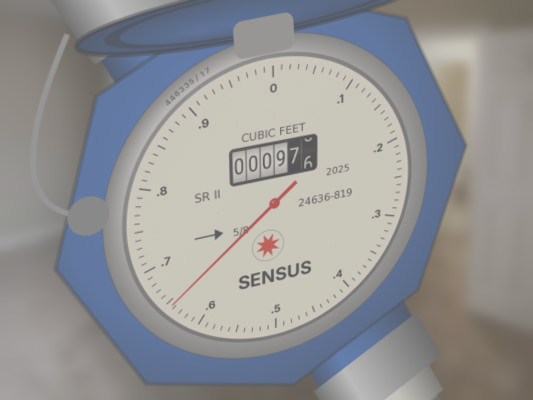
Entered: 975.64 ft³
